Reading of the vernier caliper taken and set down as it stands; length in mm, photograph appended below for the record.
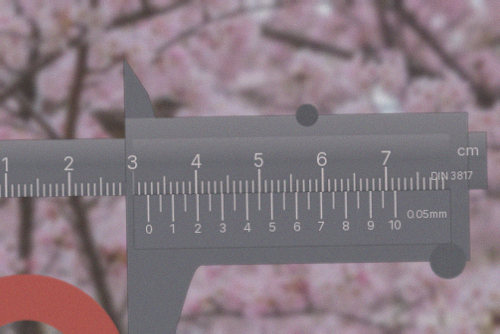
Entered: 32.4 mm
